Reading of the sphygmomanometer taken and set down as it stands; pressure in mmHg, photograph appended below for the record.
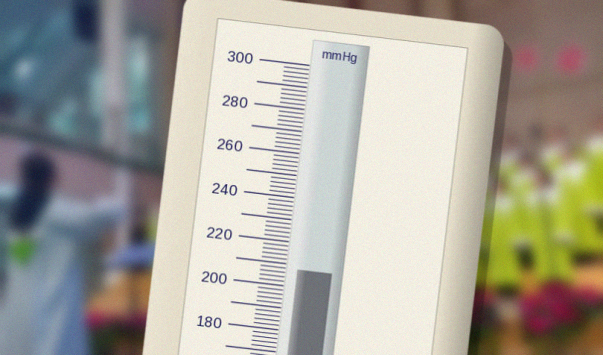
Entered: 208 mmHg
